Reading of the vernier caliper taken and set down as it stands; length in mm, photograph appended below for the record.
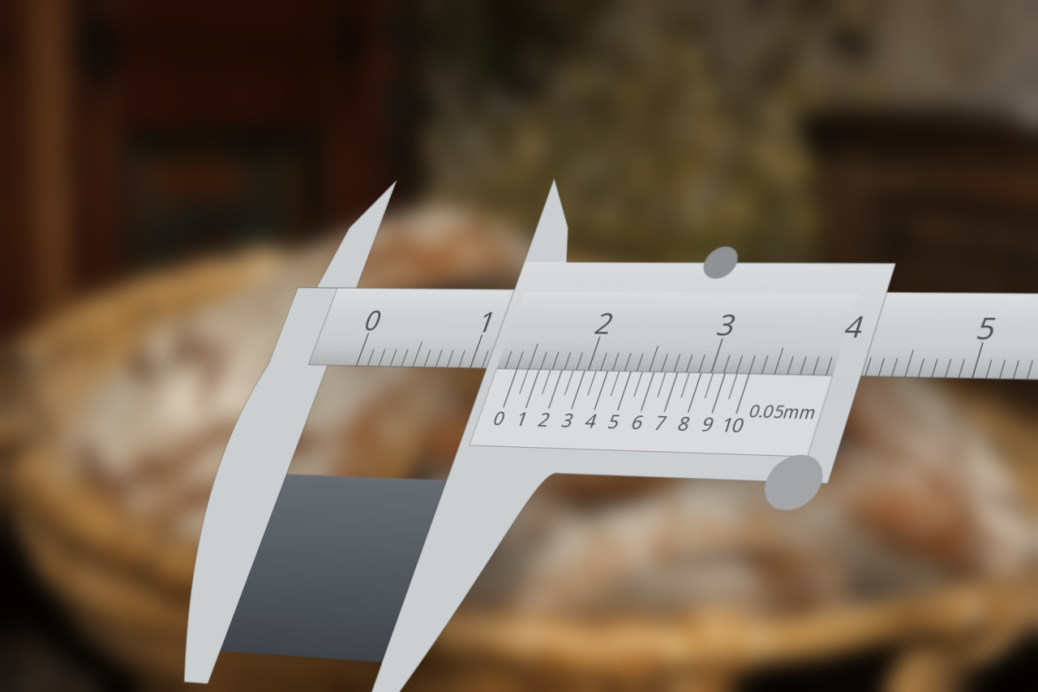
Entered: 14.0 mm
